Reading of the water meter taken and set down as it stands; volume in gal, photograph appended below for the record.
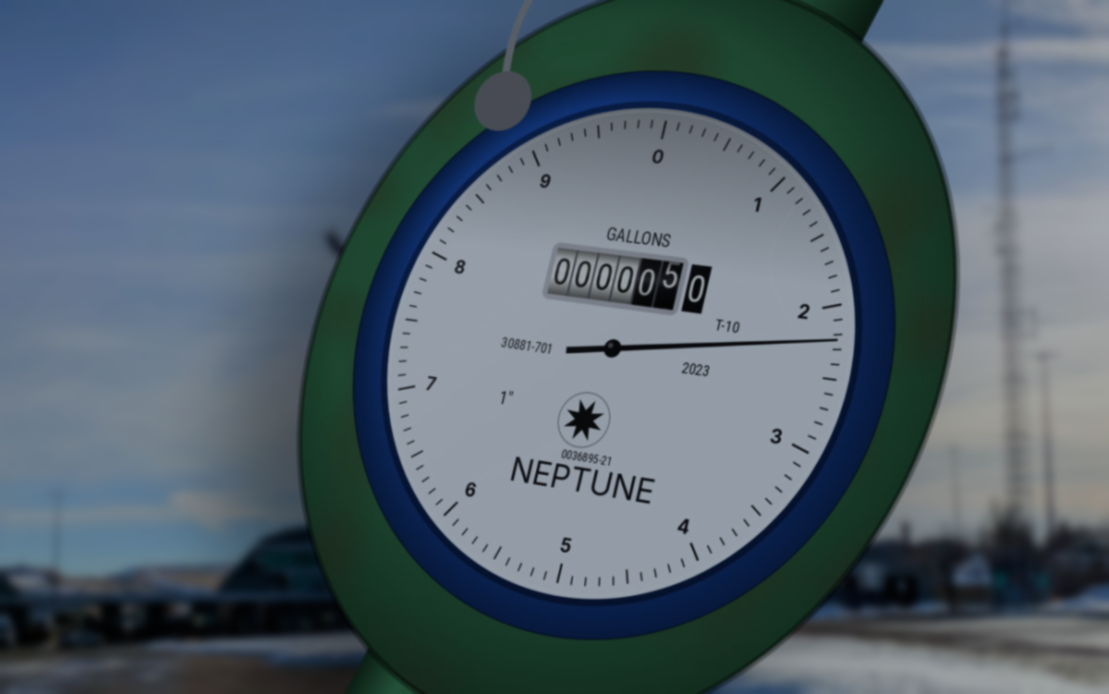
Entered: 52.2 gal
